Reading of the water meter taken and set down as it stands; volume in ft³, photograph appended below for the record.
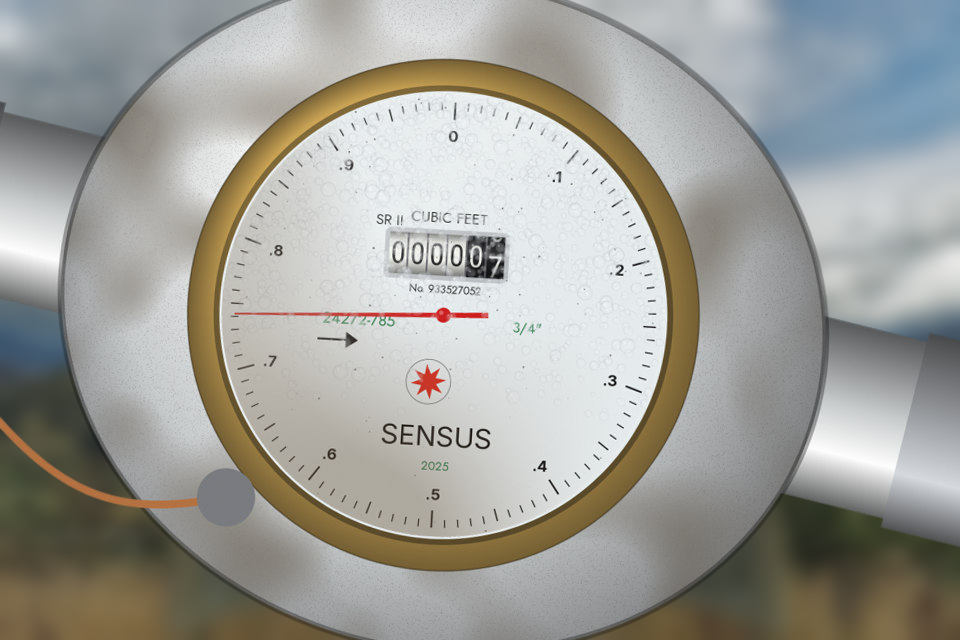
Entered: 6.74 ft³
